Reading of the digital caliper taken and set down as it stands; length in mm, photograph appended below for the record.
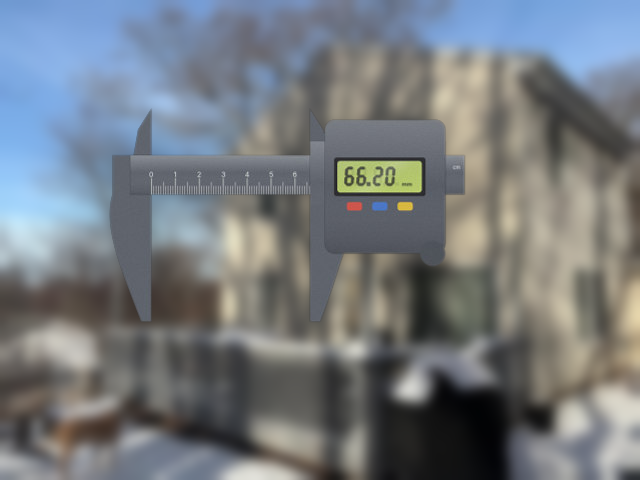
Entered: 66.20 mm
